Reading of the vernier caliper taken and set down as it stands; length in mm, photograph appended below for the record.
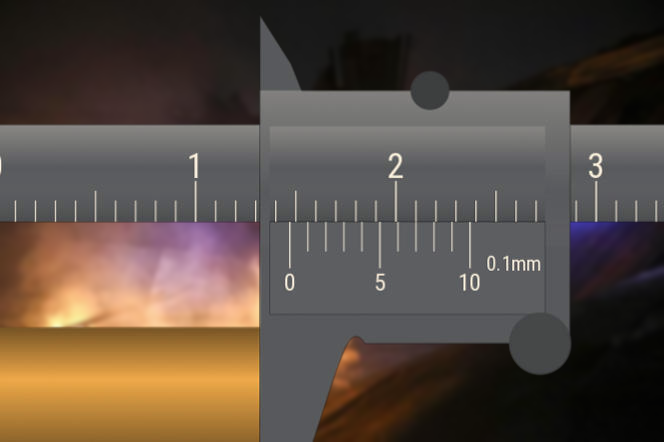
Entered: 14.7 mm
